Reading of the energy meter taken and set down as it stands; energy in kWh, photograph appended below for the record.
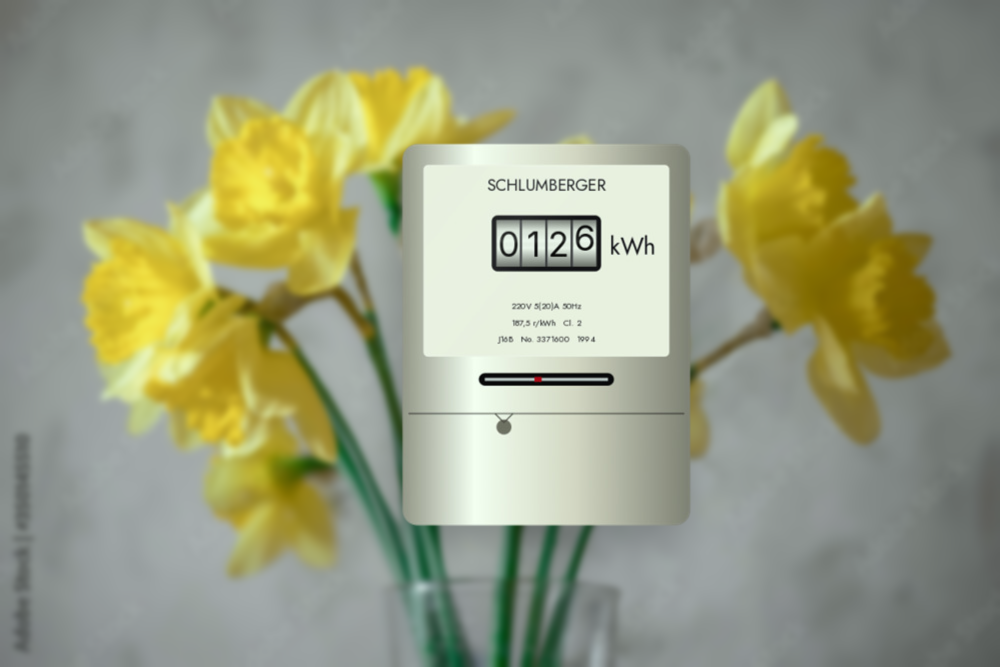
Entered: 126 kWh
